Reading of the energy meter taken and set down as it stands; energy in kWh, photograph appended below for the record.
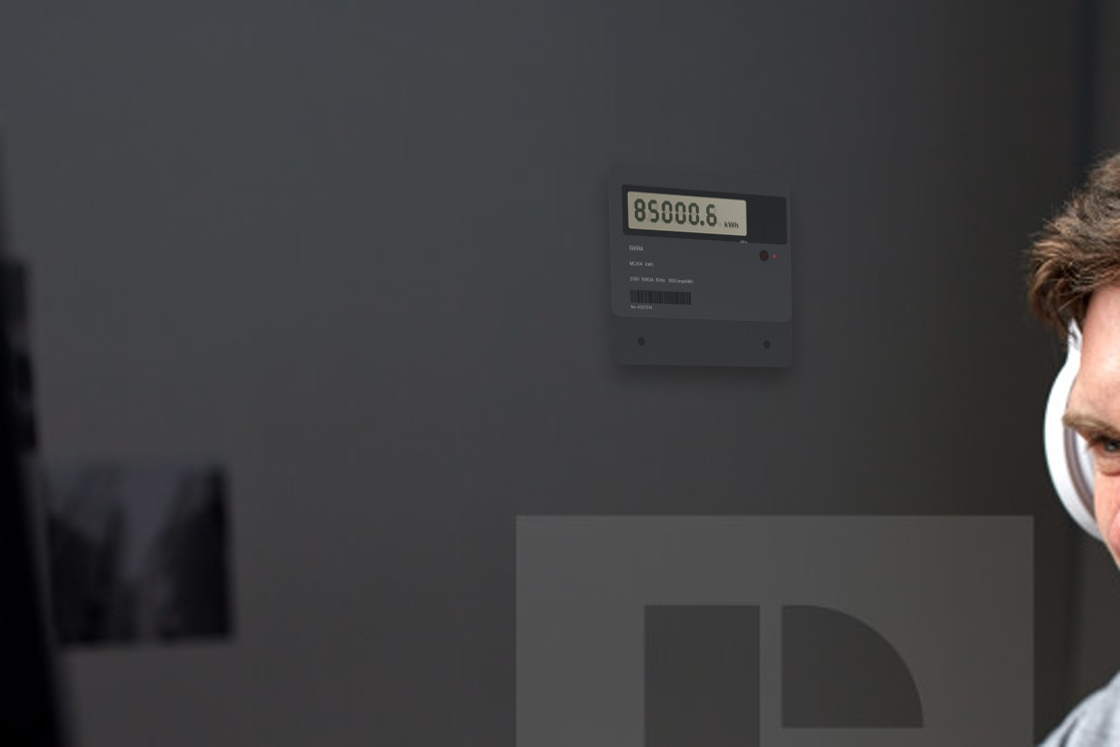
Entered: 85000.6 kWh
